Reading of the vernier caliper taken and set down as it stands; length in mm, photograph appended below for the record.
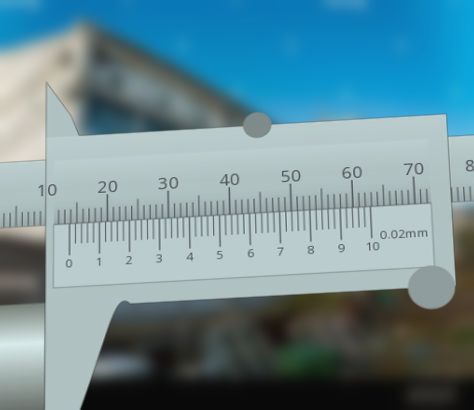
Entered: 13.8 mm
